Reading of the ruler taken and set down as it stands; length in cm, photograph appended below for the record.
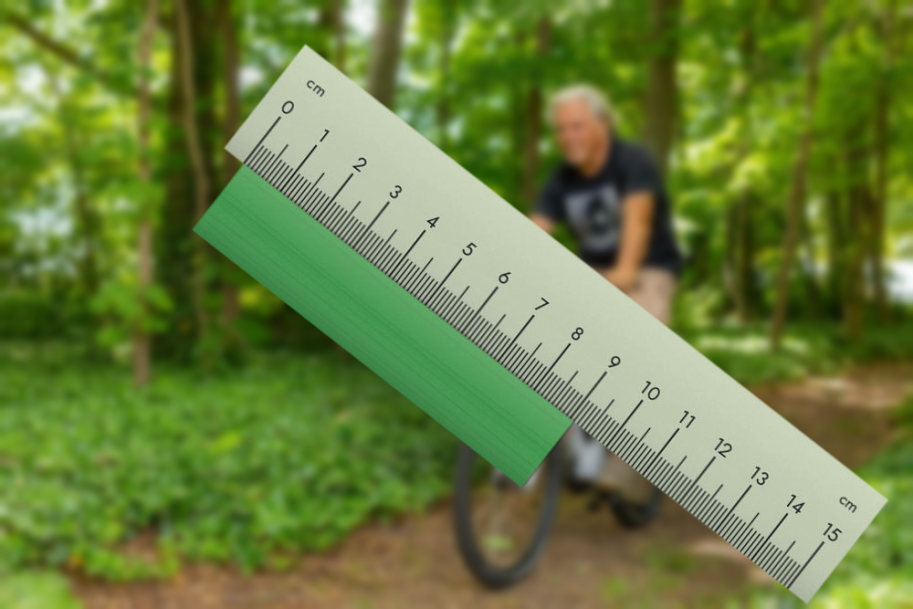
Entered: 9.1 cm
